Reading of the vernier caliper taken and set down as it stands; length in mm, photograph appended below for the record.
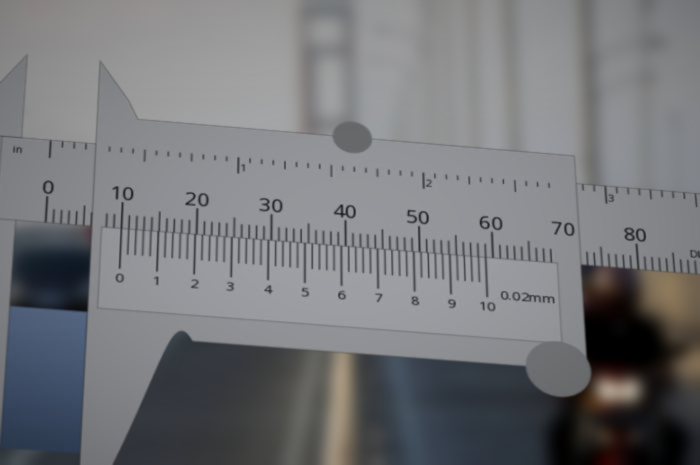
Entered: 10.0 mm
